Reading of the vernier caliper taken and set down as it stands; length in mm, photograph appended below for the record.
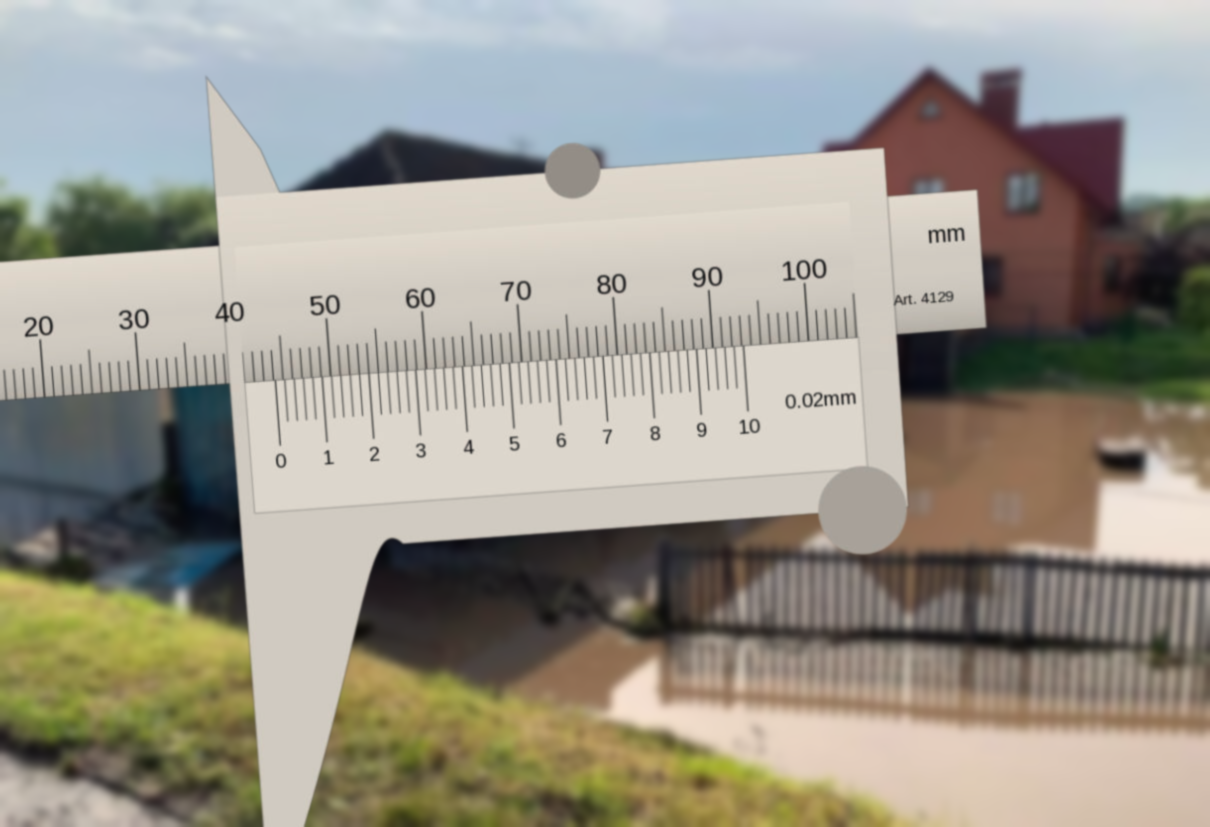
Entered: 44.2 mm
